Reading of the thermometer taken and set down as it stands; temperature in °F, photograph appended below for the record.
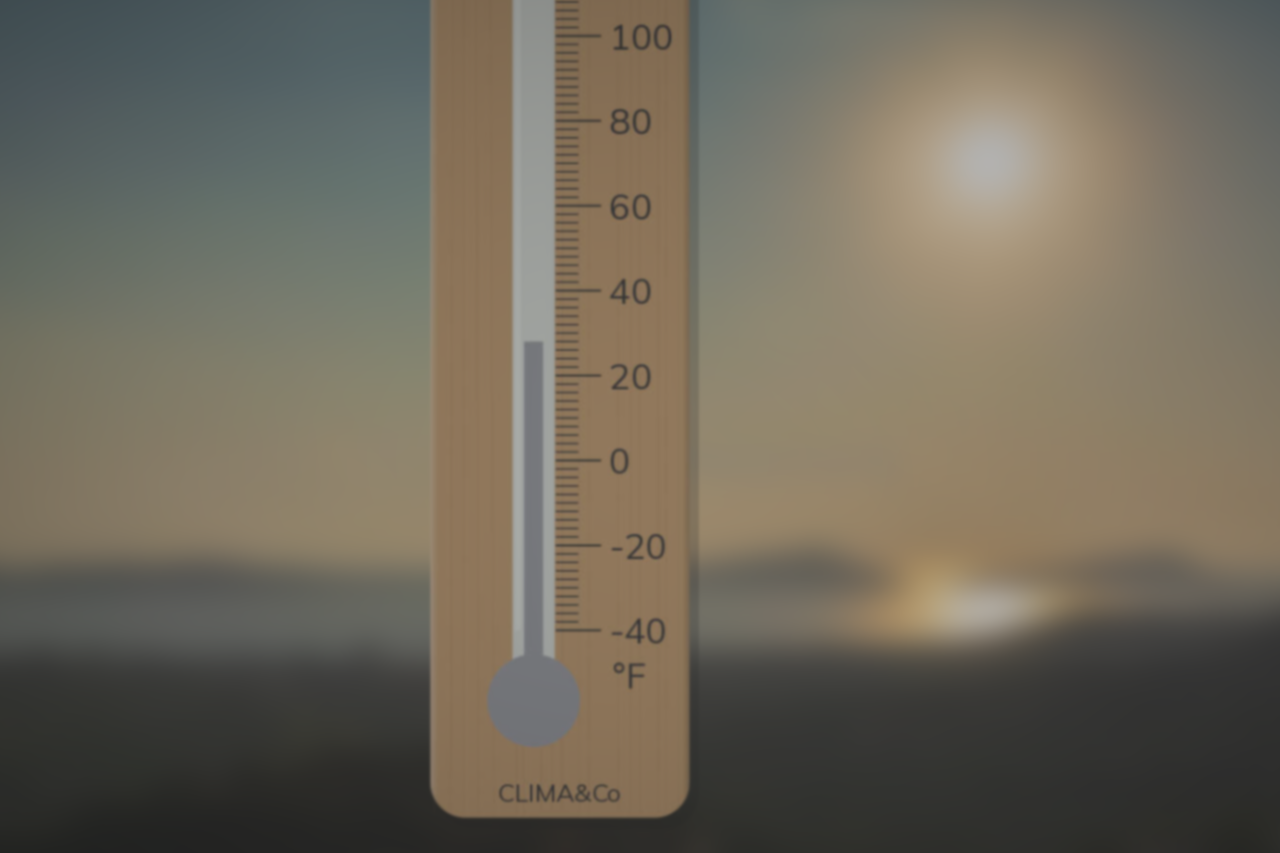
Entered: 28 °F
